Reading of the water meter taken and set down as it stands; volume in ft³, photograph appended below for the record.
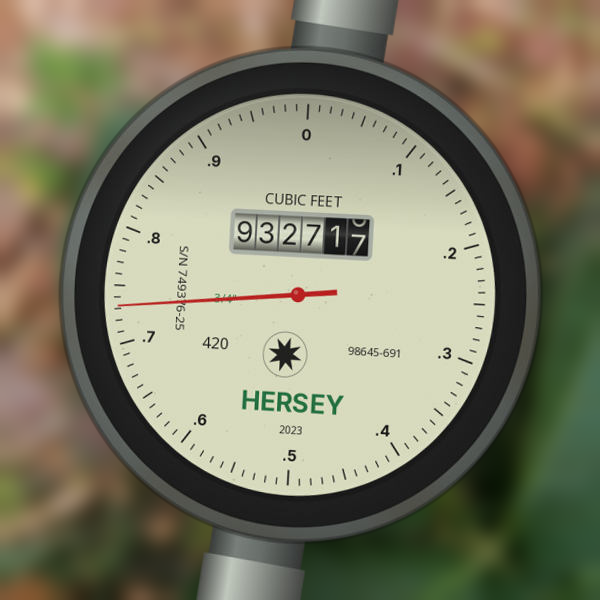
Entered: 932716.73 ft³
